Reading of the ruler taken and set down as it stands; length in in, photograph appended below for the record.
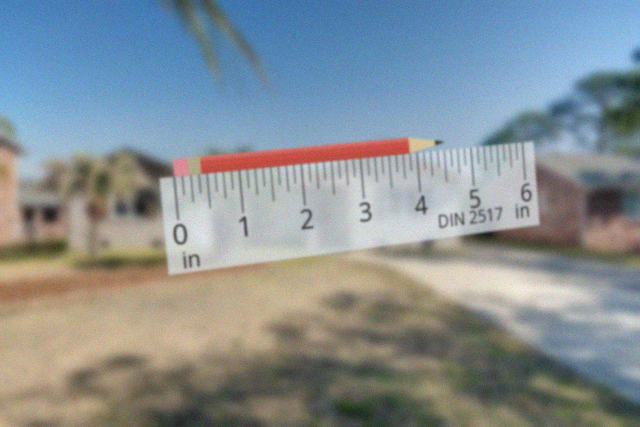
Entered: 4.5 in
